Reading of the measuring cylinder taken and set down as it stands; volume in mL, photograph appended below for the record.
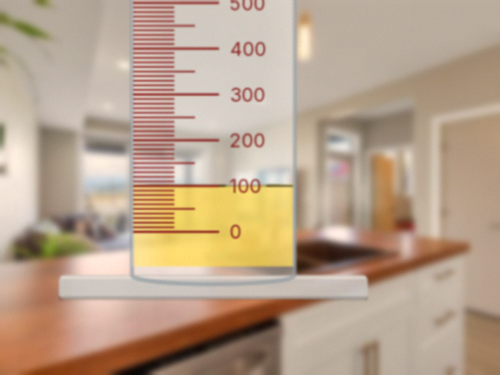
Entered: 100 mL
